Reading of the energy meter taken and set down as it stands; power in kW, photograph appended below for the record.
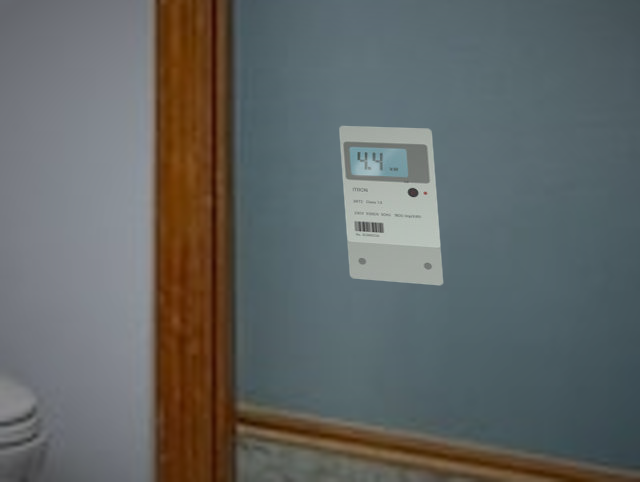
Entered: 4.4 kW
